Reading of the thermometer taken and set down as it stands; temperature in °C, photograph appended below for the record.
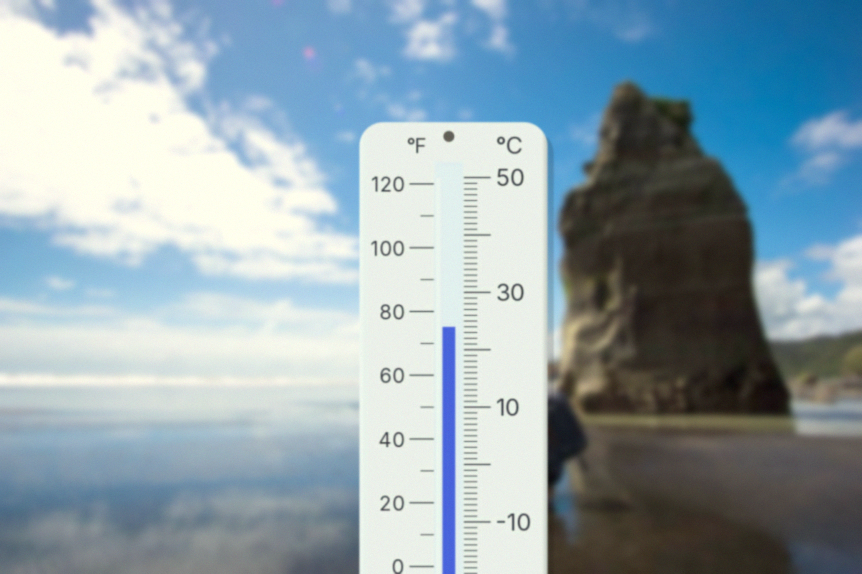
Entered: 24 °C
